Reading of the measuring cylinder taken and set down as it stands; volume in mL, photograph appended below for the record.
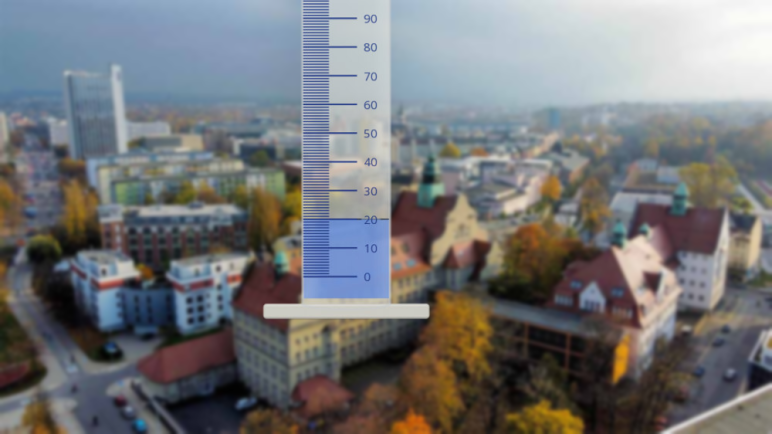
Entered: 20 mL
